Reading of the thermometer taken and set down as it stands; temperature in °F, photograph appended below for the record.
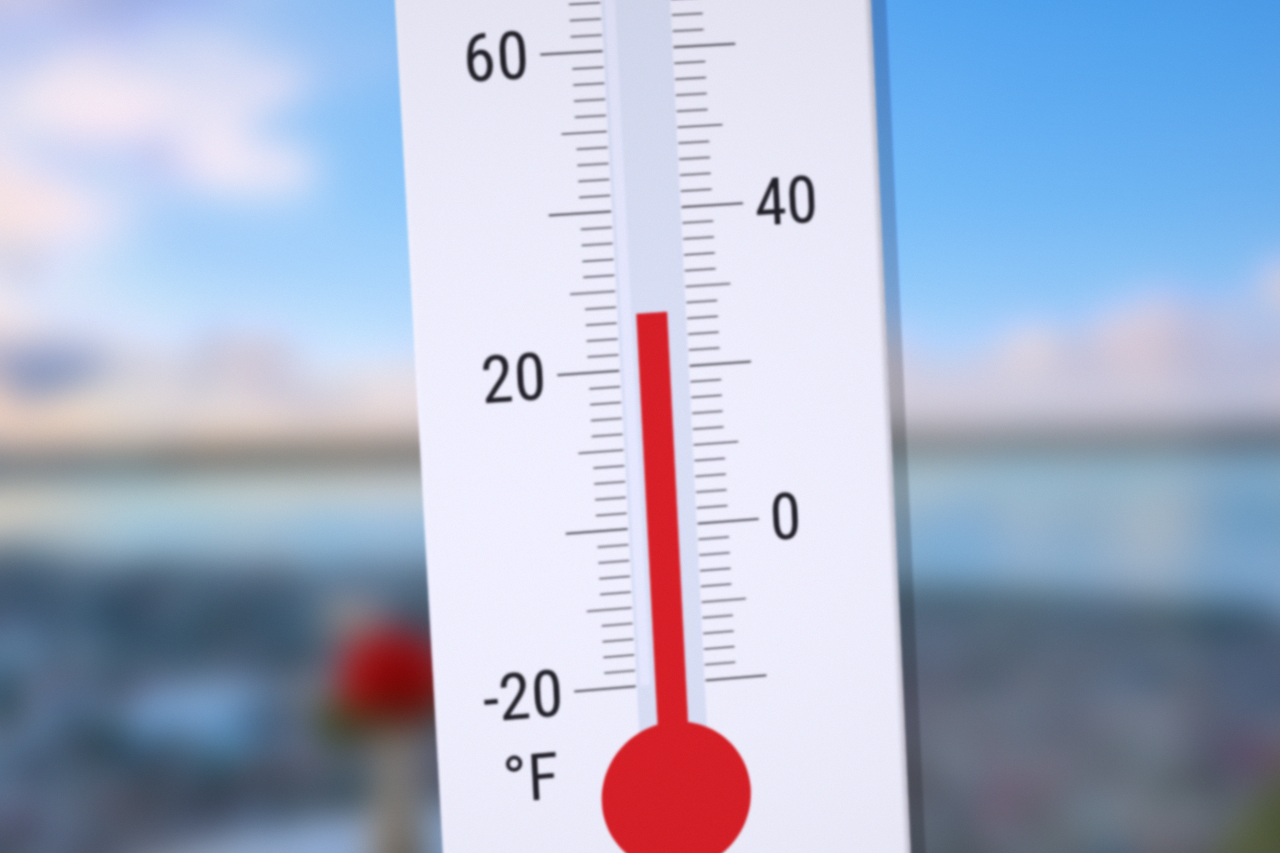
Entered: 27 °F
